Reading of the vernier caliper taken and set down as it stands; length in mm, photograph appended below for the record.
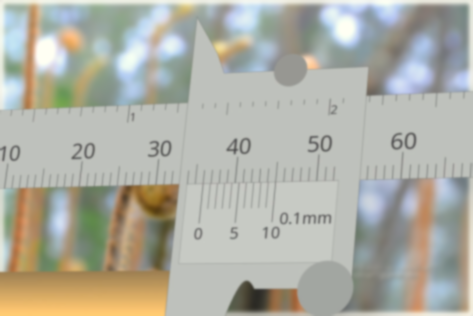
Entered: 36.0 mm
